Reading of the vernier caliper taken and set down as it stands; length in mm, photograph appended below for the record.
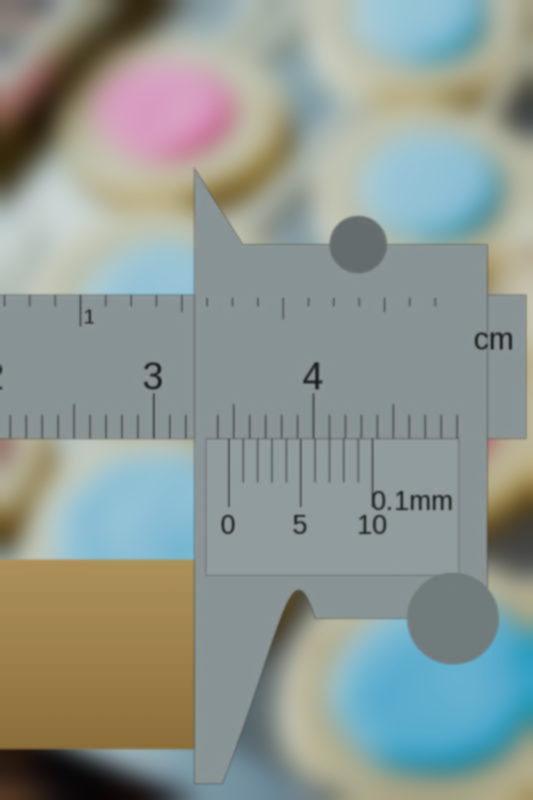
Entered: 34.7 mm
